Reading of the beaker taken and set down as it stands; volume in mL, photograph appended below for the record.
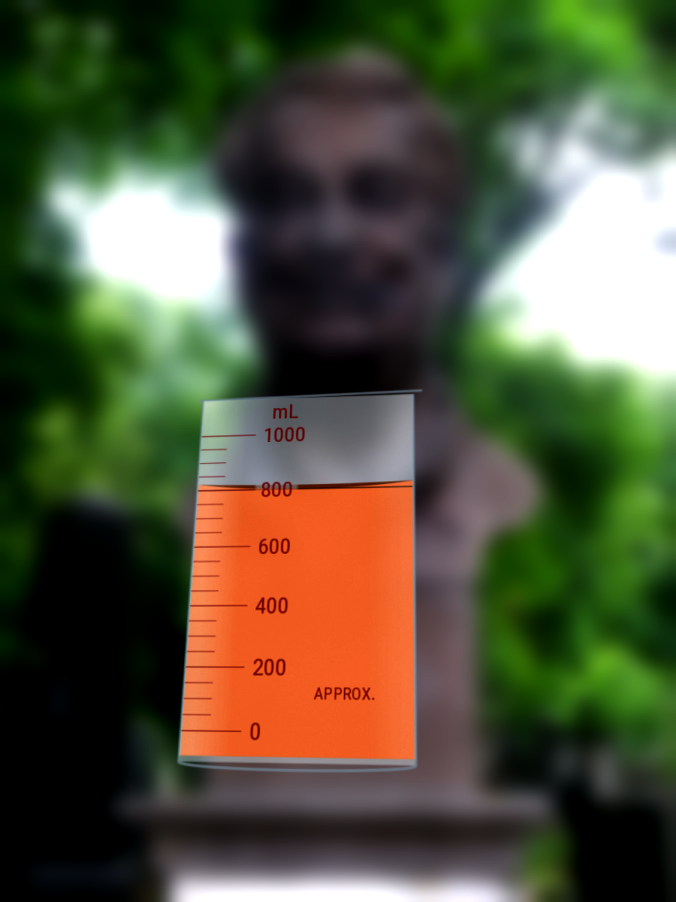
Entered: 800 mL
